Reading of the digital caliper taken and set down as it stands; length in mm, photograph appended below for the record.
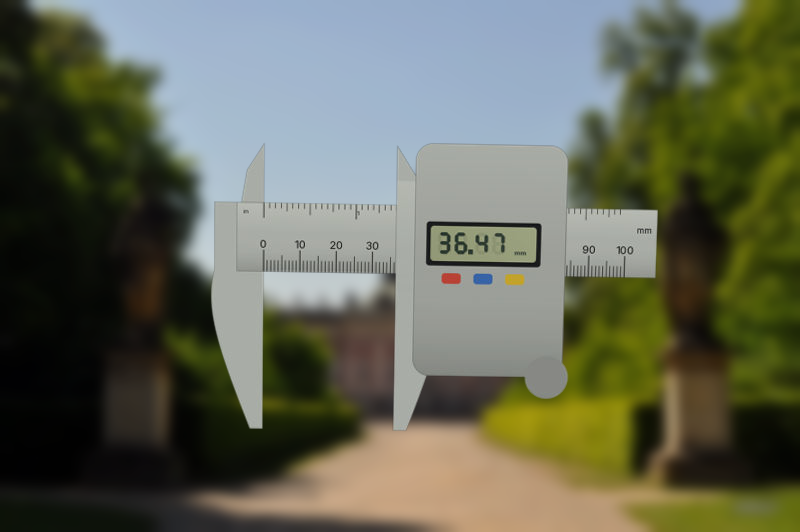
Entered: 36.47 mm
